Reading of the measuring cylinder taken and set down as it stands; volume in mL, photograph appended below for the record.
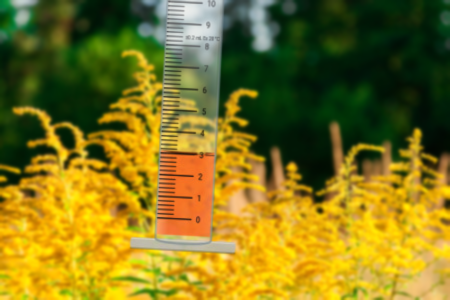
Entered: 3 mL
